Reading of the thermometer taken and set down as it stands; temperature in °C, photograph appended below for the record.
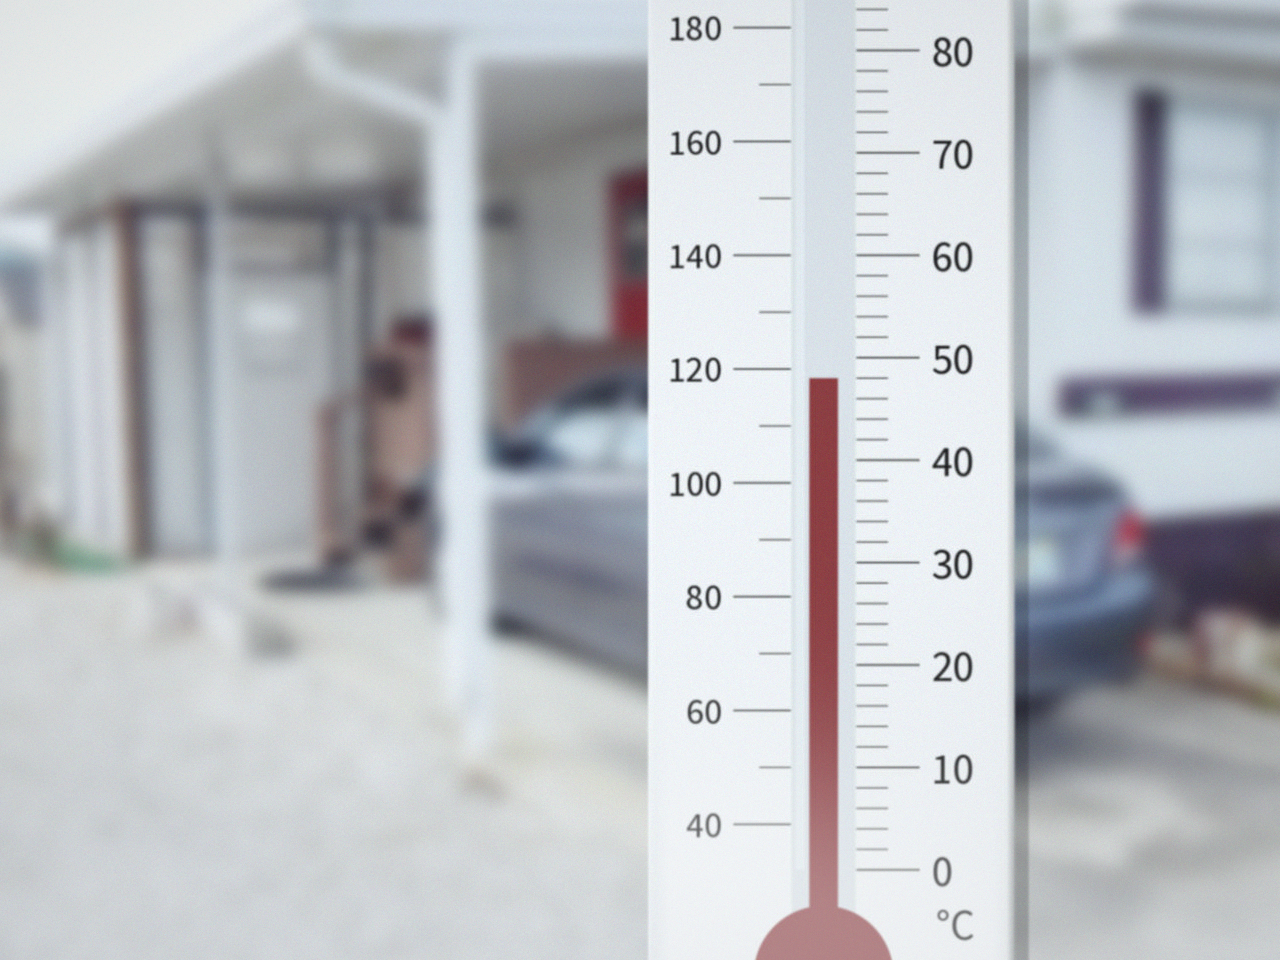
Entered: 48 °C
